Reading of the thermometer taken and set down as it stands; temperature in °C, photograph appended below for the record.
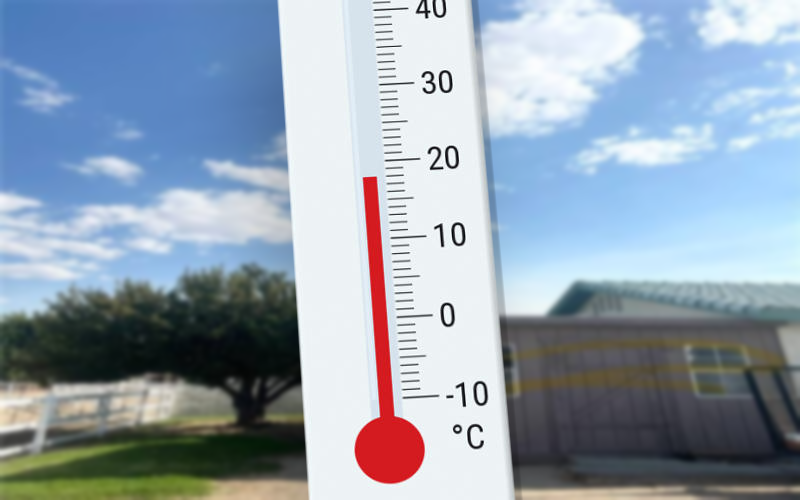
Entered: 18 °C
